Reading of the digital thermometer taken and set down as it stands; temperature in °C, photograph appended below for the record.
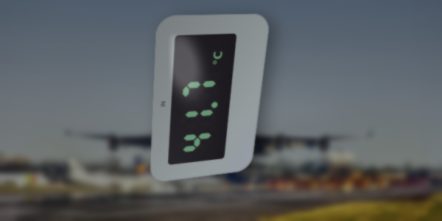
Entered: 41.7 °C
